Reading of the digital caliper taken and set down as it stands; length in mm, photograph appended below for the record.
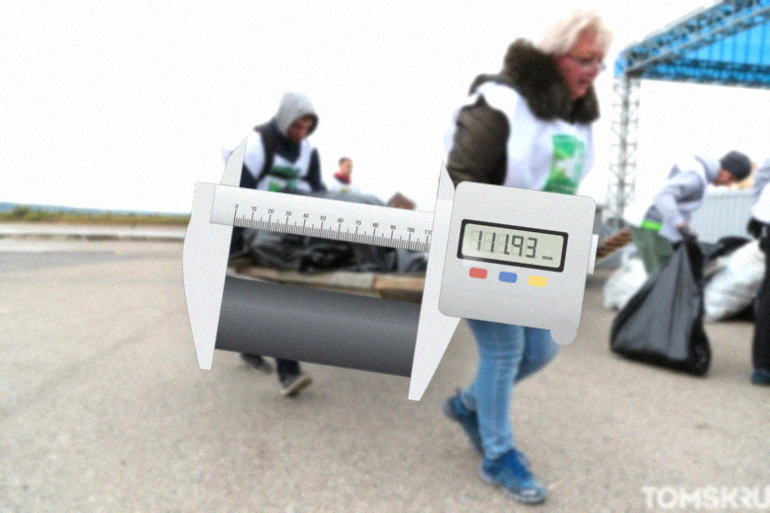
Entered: 111.93 mm
